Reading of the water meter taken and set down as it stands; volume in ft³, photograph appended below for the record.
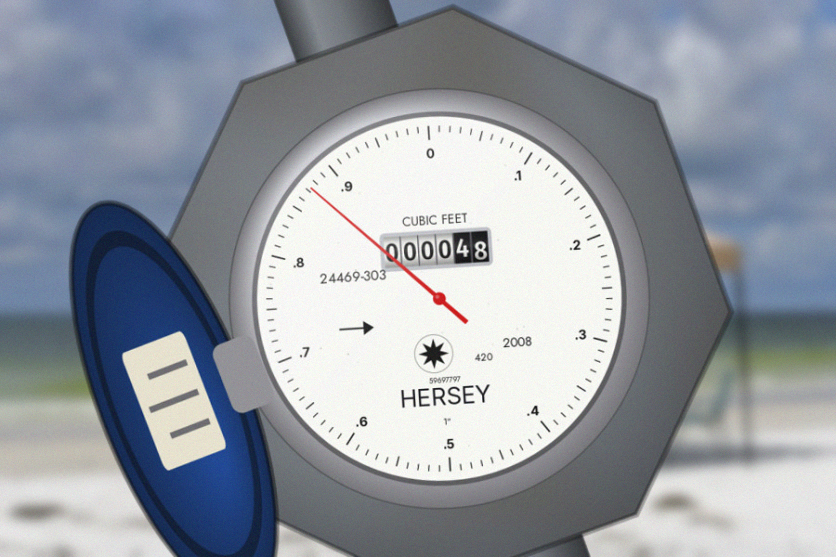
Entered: 47.87 ft³
